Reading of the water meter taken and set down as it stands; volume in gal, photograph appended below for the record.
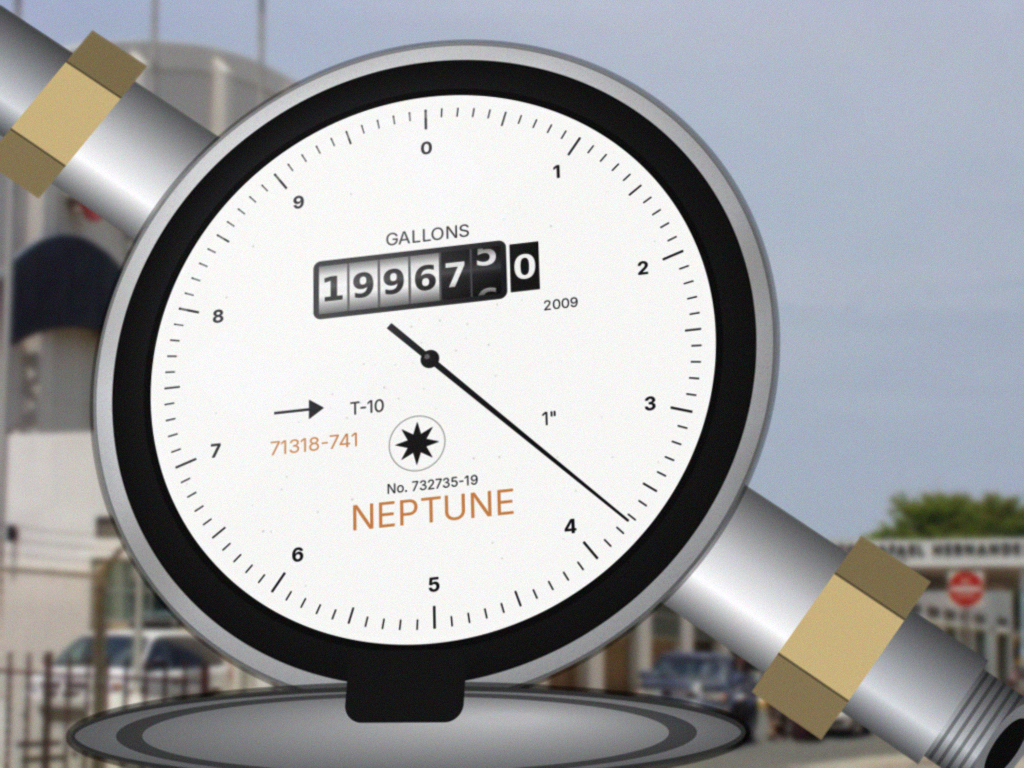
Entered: 1996753.7 gal
